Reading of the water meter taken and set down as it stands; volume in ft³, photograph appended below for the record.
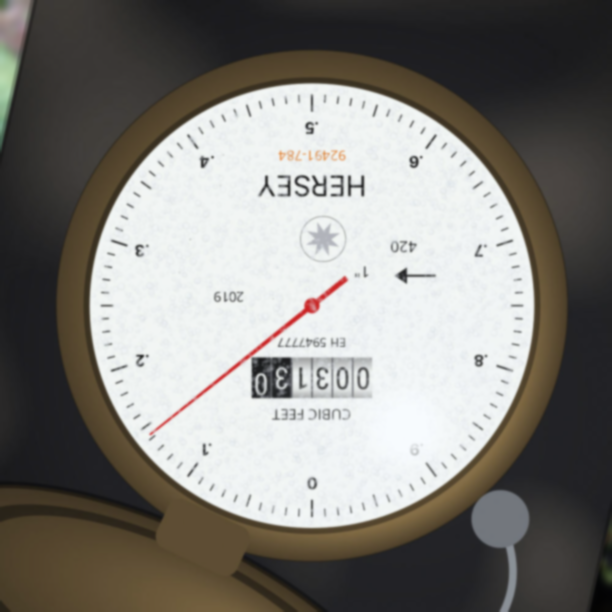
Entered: 3130.14 ft³
